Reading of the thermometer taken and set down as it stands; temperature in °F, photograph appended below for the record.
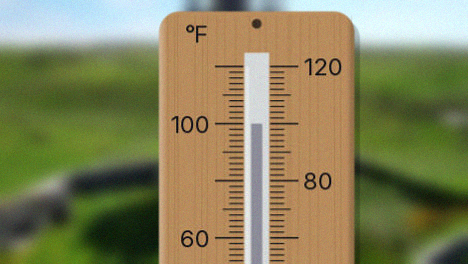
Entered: 100 °F
